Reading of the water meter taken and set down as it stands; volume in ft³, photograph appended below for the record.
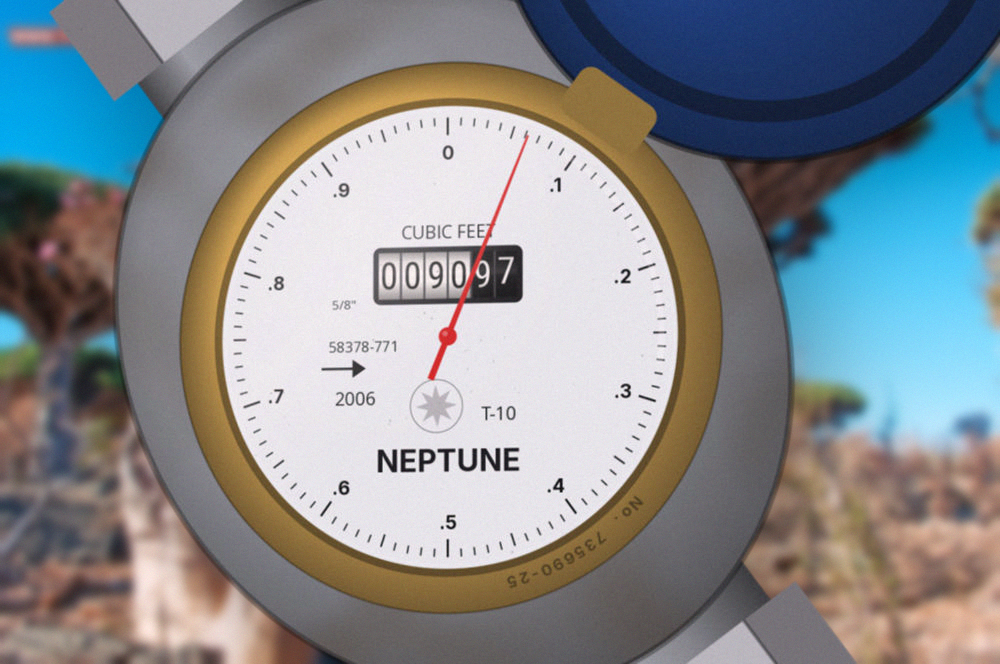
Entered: 9097.06 ft³
